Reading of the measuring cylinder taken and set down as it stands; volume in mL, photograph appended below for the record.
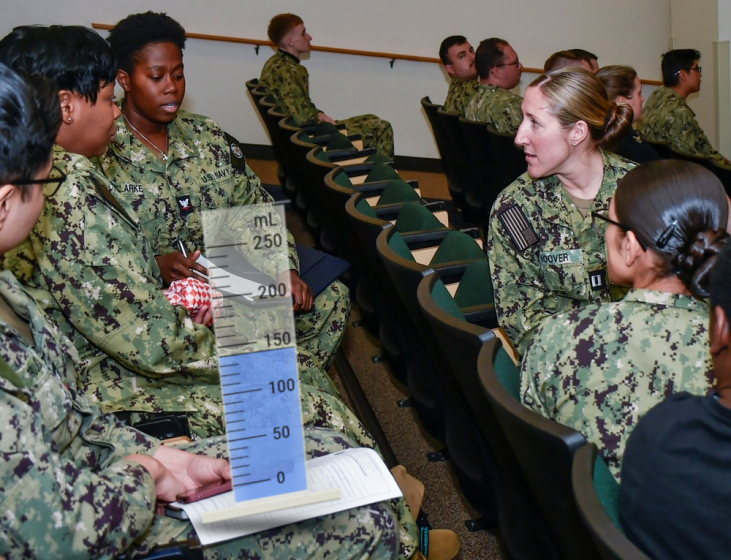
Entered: 140 mL
